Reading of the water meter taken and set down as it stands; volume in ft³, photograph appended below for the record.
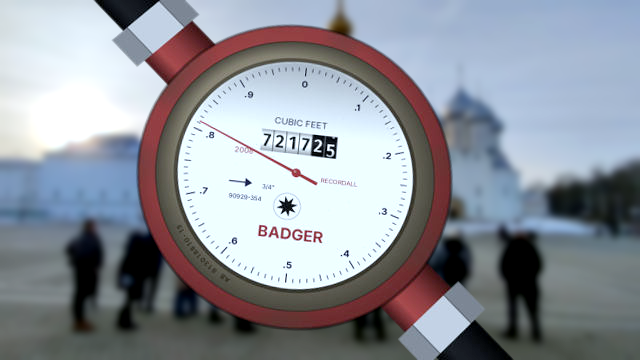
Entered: 721724.81 ft³
